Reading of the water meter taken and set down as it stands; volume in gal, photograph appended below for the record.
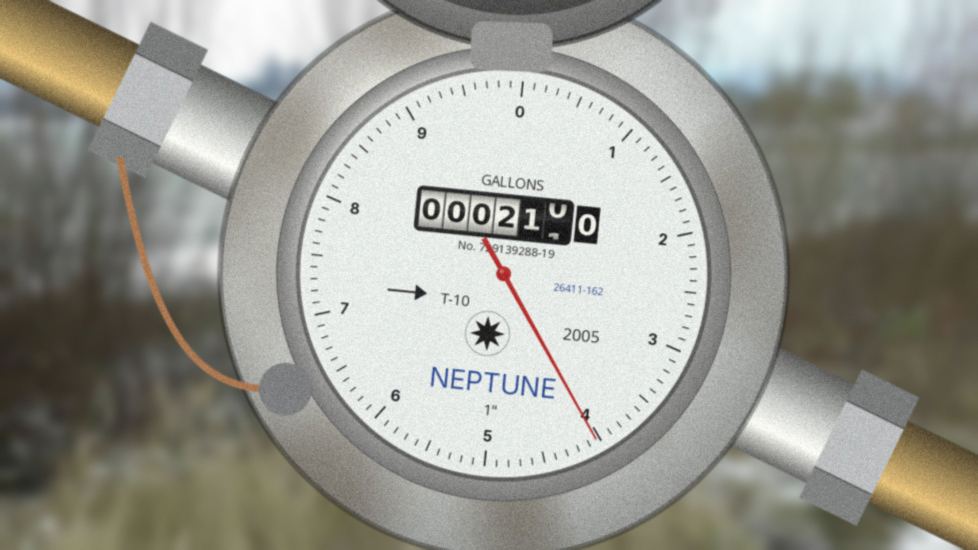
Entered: 2104.0 gal
